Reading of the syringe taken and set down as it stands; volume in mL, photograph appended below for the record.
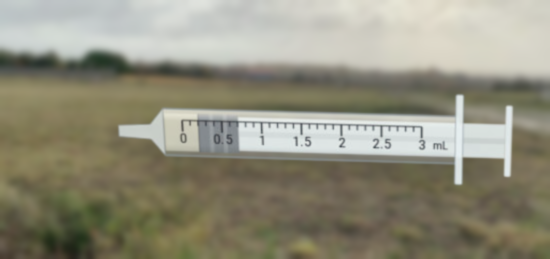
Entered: 0.2 mL
